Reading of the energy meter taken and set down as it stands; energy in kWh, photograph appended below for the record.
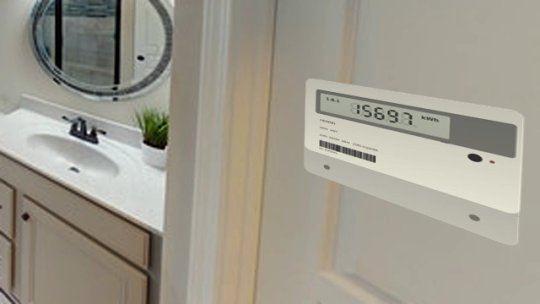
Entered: 15697 kWh
